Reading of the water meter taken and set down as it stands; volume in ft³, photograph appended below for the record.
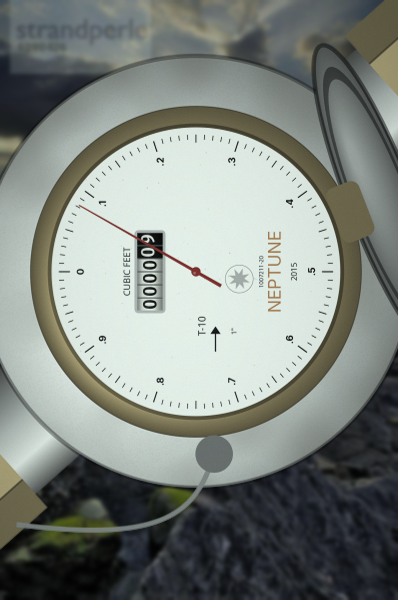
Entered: 9.08 ft³
